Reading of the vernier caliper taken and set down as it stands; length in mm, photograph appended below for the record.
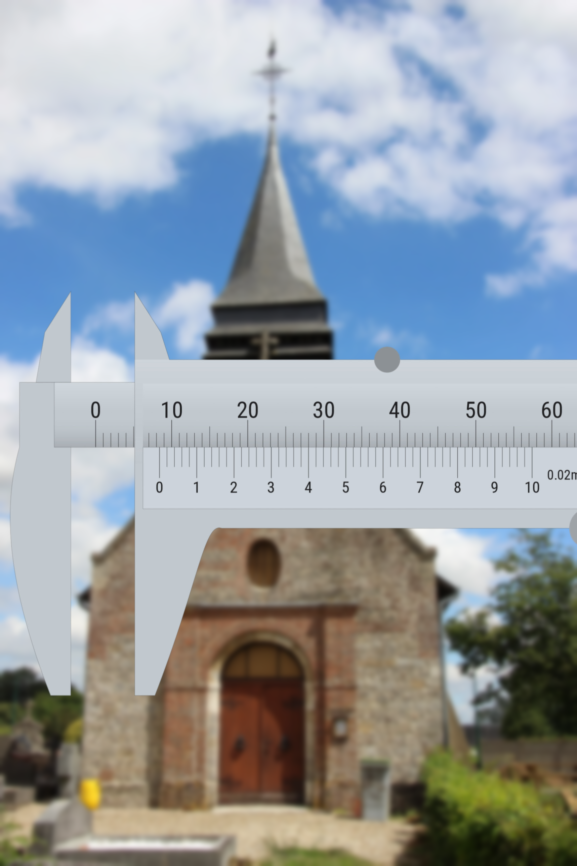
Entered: 8.4 mm
